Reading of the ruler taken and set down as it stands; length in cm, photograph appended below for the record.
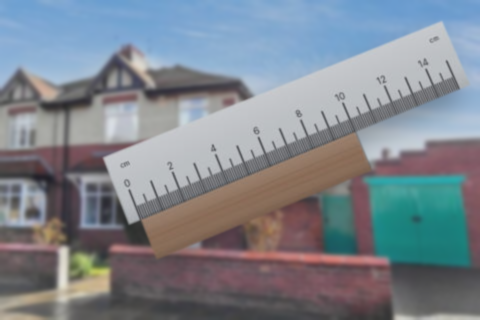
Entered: 10 cm
